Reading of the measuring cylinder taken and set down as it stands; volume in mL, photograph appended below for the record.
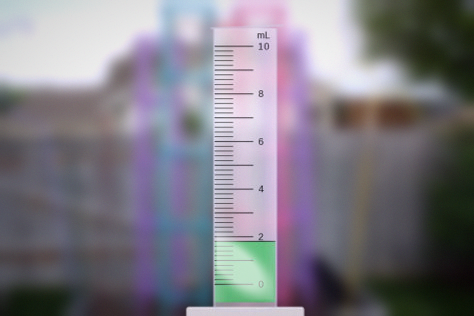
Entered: 1.8 mL
